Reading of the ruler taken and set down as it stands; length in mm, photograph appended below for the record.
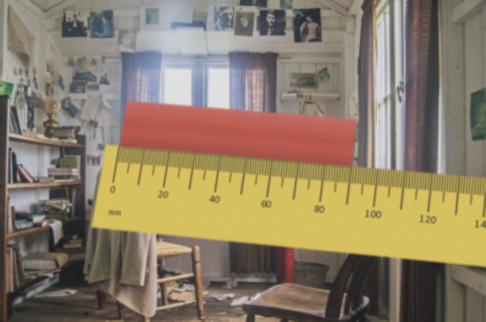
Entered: 90 mm
